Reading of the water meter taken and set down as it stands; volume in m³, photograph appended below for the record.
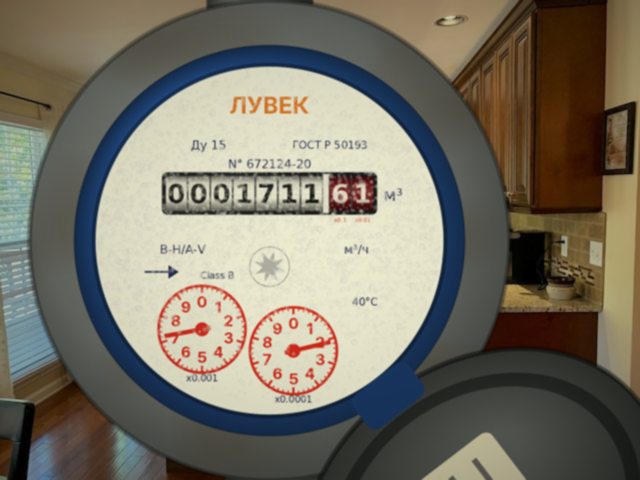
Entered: 1711.6172 m³
